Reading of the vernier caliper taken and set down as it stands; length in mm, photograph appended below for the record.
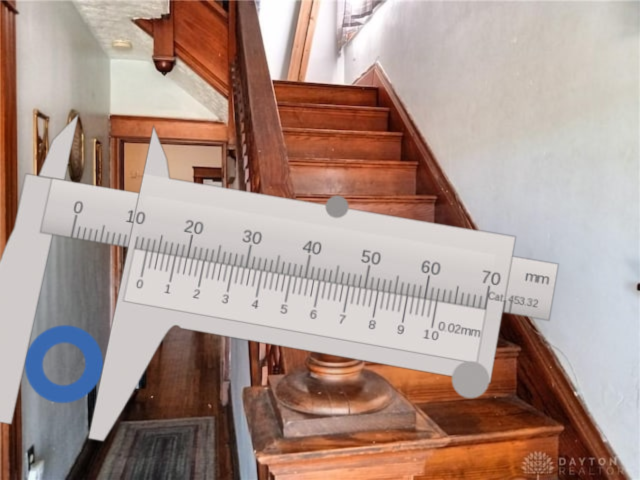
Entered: 13.0 mm
